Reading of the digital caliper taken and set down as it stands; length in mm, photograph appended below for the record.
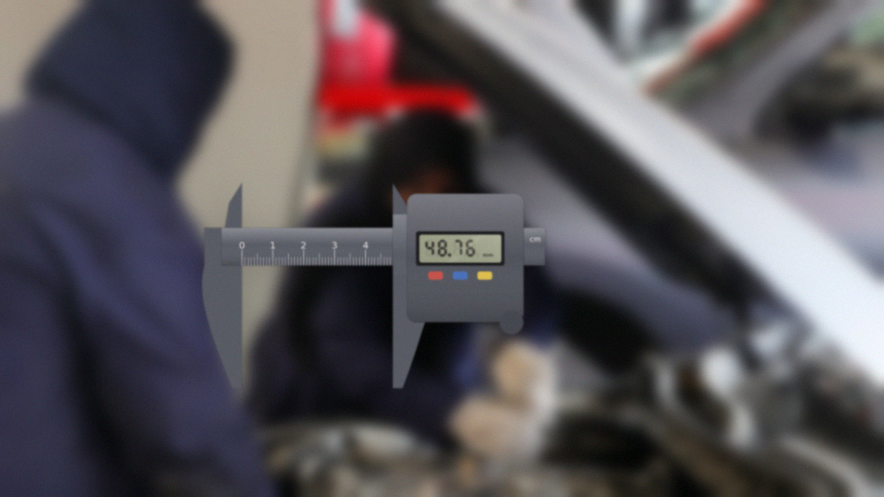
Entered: 48.76 mm
